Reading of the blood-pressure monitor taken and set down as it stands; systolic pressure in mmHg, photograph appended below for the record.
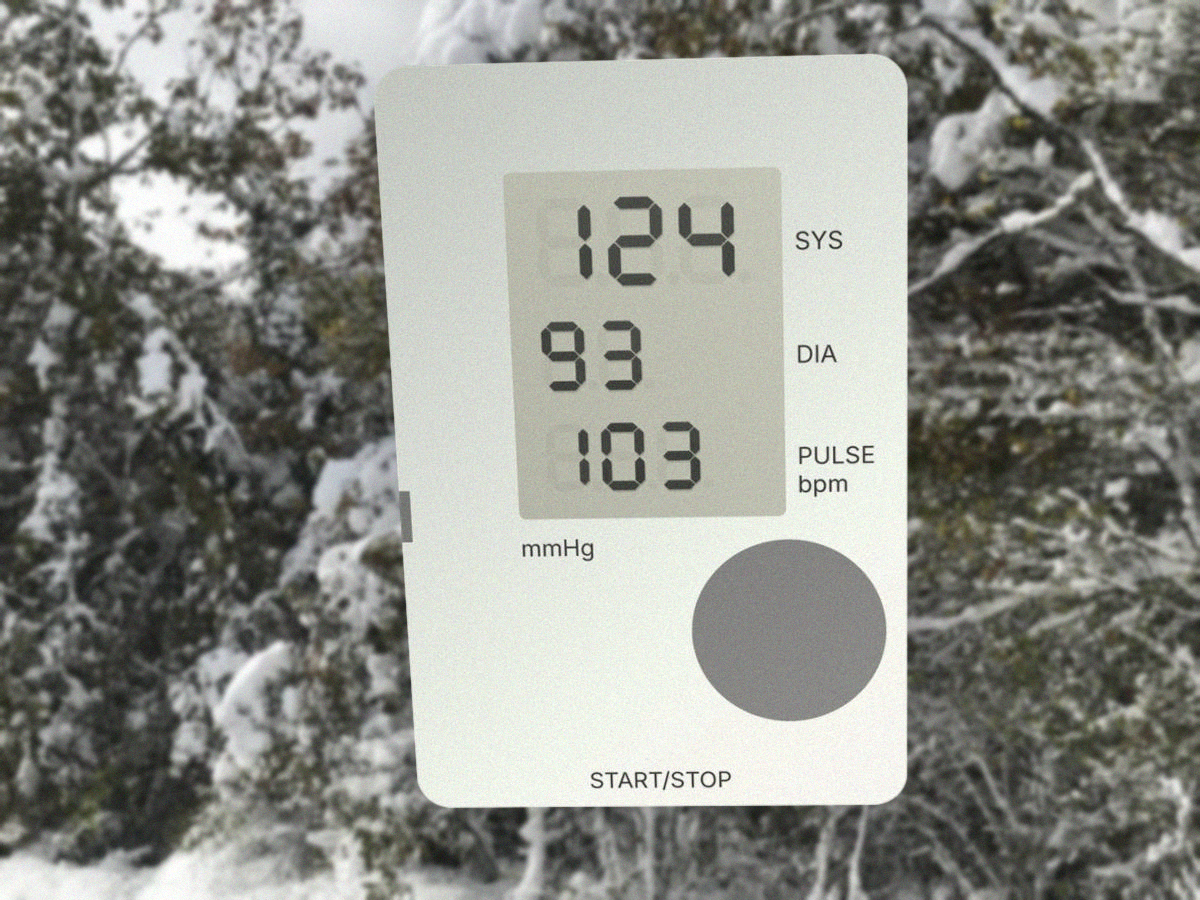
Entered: 124 mmHg
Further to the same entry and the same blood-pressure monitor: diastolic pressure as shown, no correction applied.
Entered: 93 mmHg
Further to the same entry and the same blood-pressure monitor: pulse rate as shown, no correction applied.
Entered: 103 bpm
